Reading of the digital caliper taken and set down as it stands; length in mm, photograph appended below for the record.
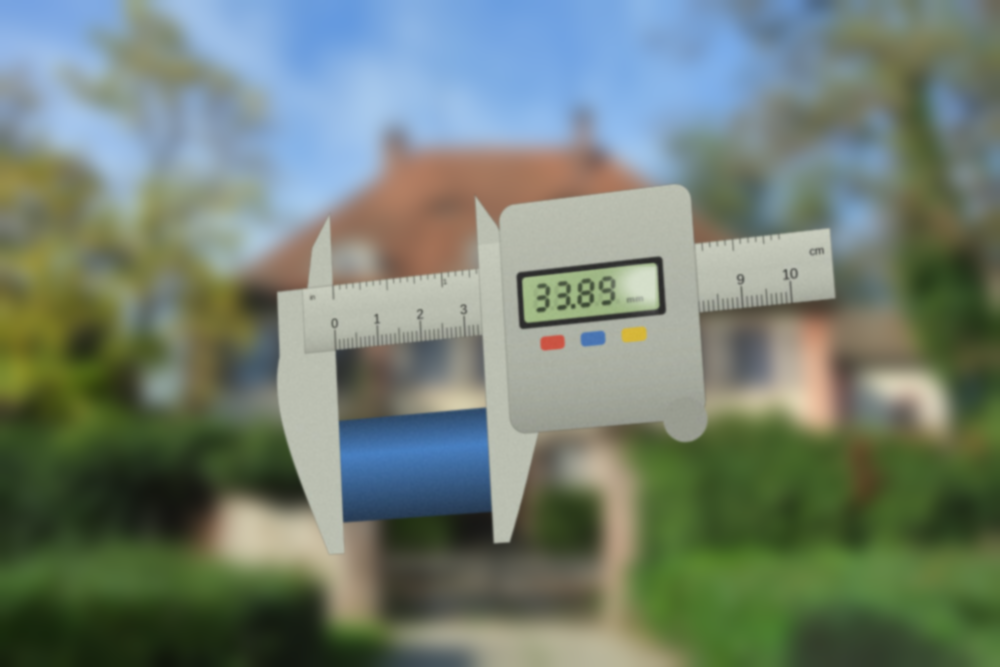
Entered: 33.89 mm
